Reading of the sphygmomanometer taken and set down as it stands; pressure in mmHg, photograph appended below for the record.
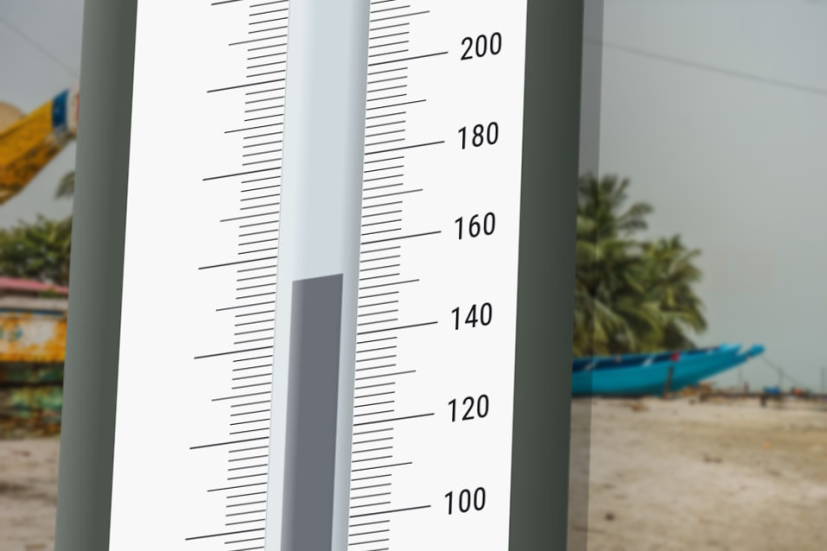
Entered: 154 mmHg
